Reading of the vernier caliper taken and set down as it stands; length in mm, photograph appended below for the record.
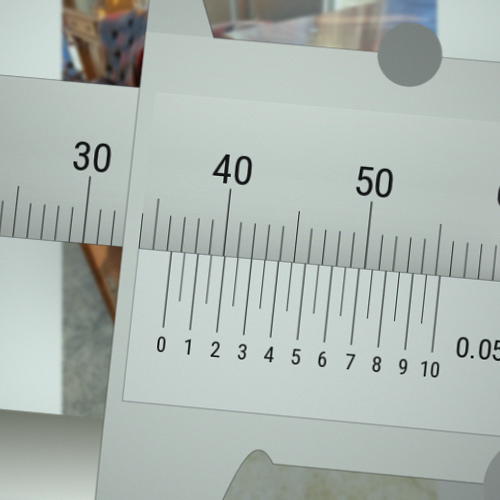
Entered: 36.3 mm
